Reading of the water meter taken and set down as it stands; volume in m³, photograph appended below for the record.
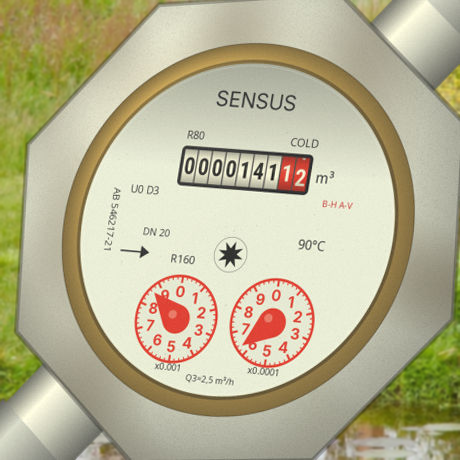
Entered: 141.1186 m³
